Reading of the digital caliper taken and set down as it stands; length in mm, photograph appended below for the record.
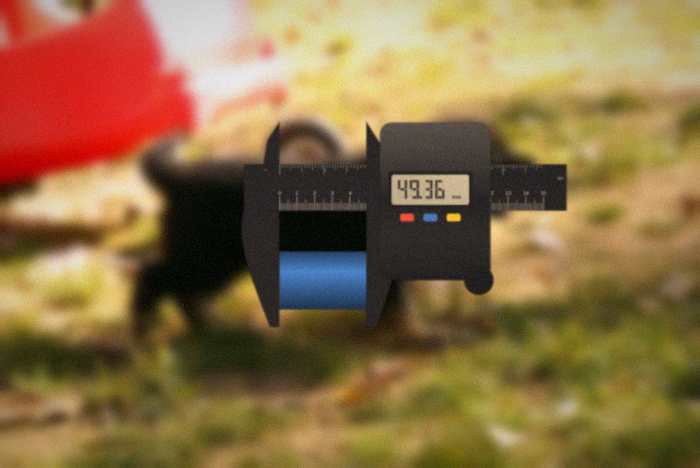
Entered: 49.36 mm
